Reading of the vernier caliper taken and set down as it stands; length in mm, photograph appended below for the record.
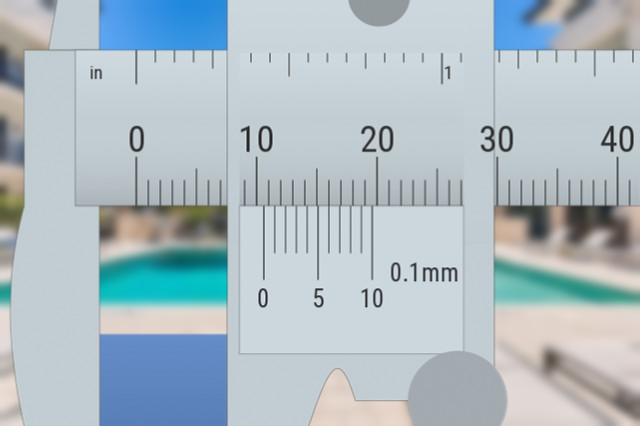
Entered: 10.6 mm
